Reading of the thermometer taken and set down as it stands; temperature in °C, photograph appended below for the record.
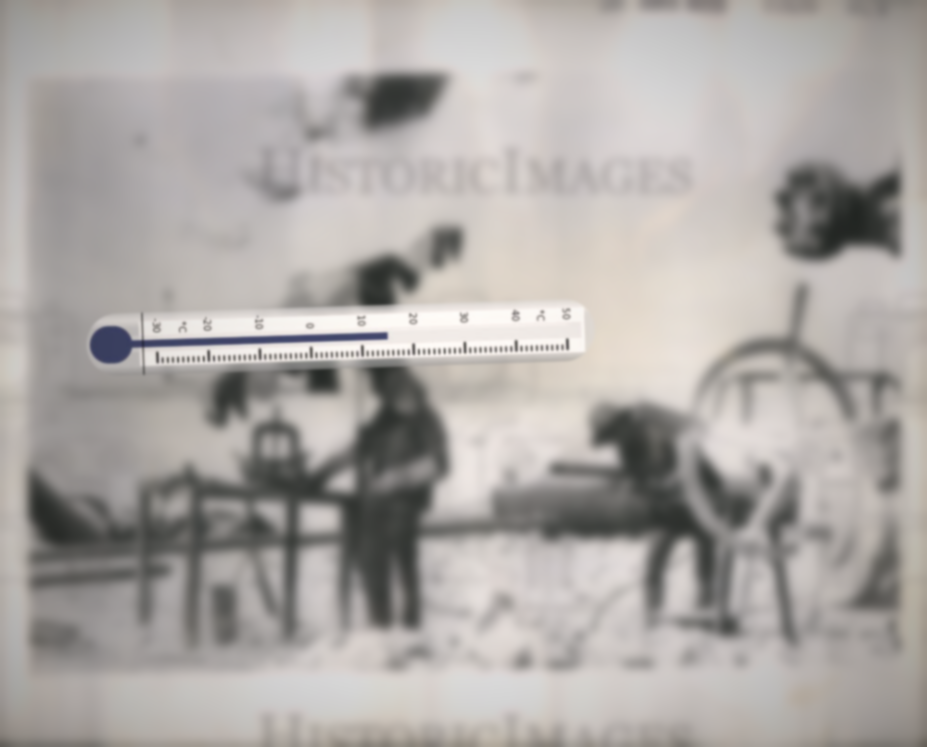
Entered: 15 °C
